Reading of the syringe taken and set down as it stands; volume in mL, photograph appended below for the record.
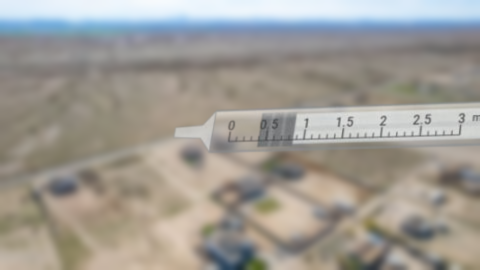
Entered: 0.4 mL
